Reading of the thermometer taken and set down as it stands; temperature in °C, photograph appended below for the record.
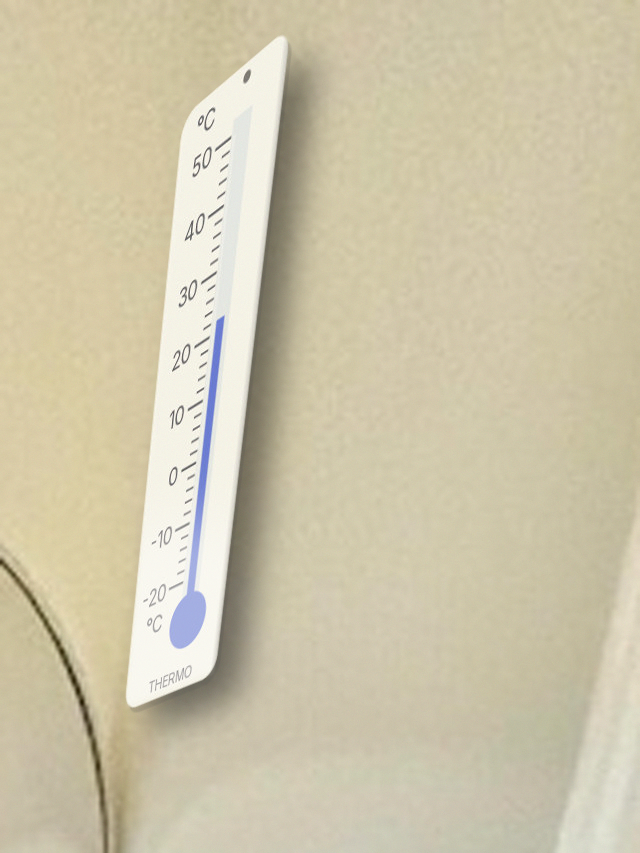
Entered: 22 °C
